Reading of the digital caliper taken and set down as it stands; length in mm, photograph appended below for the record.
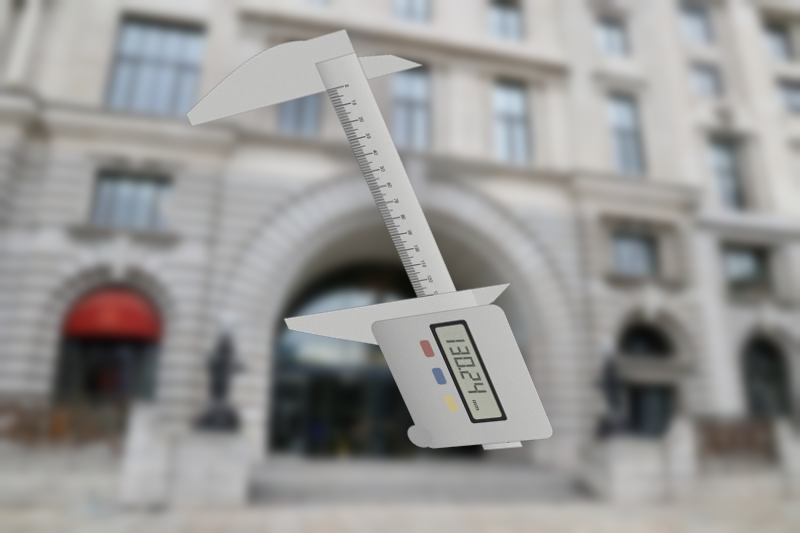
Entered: 130.24 mm
